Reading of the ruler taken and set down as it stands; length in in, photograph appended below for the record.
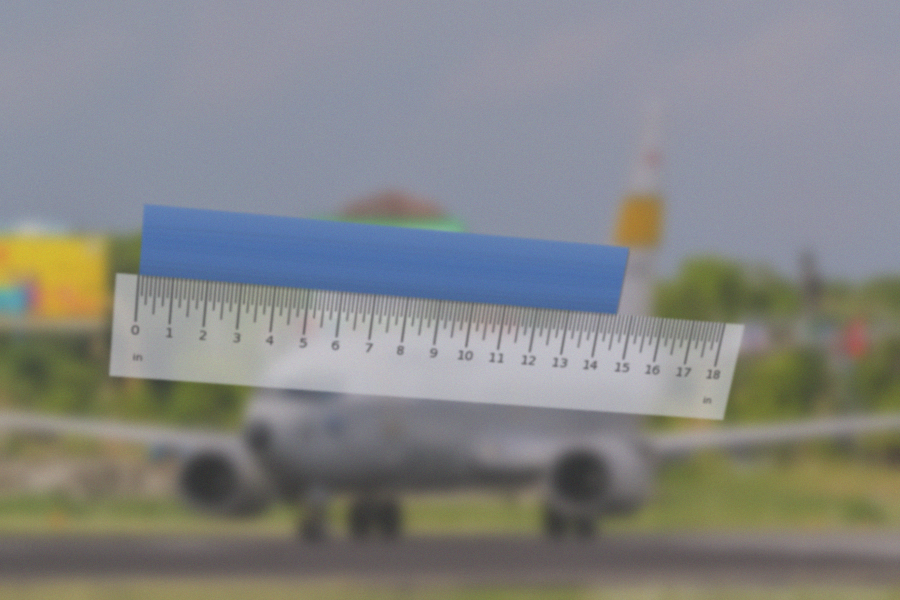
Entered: 14.5 in
